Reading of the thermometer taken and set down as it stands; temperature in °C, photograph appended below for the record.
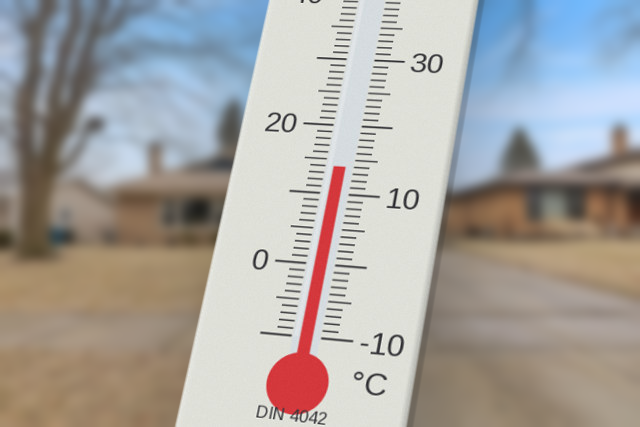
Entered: 14 °C
